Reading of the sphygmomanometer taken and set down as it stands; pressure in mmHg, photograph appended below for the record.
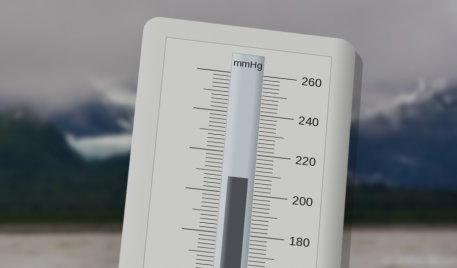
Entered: 208 mmHg
